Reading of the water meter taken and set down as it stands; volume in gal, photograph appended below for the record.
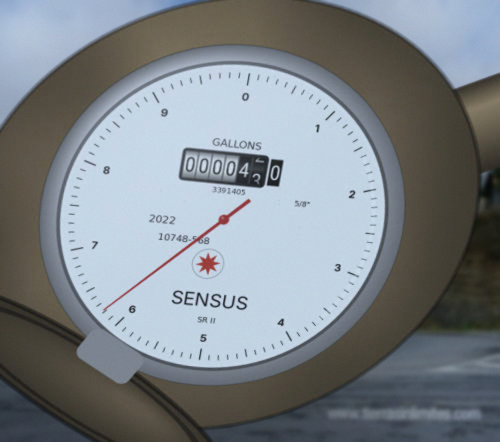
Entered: 426.2 gal
